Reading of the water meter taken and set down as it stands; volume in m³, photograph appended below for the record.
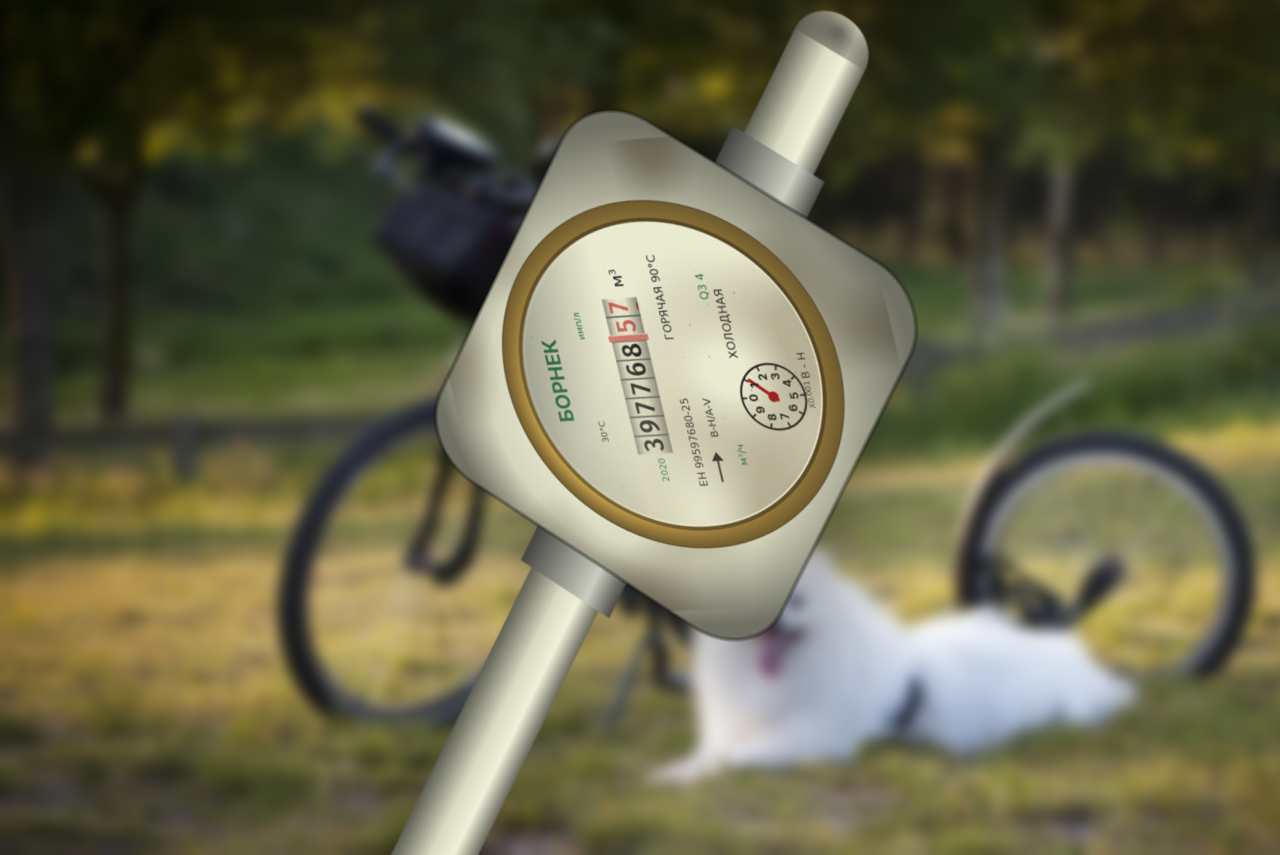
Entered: 397768.571 m³
